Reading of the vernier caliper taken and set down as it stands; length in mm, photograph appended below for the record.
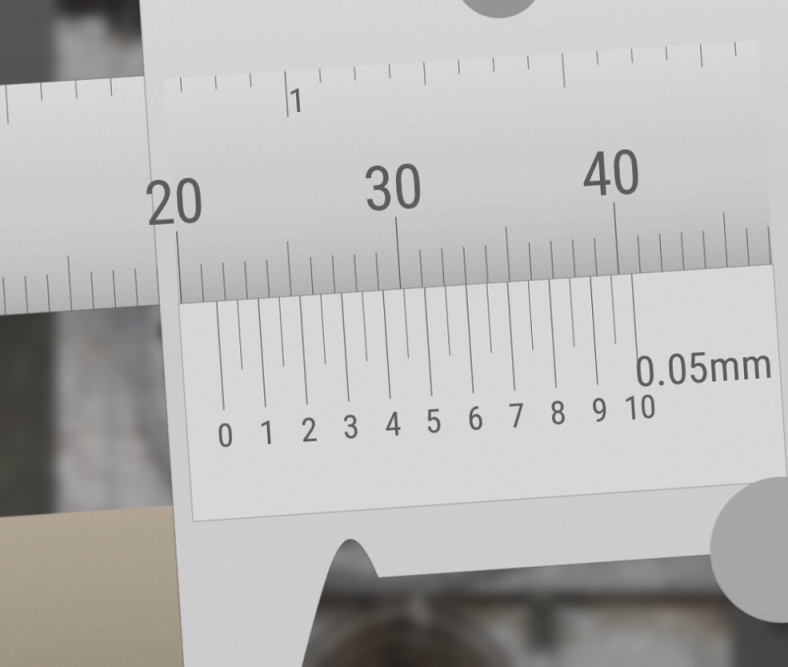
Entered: 21.60 mm
